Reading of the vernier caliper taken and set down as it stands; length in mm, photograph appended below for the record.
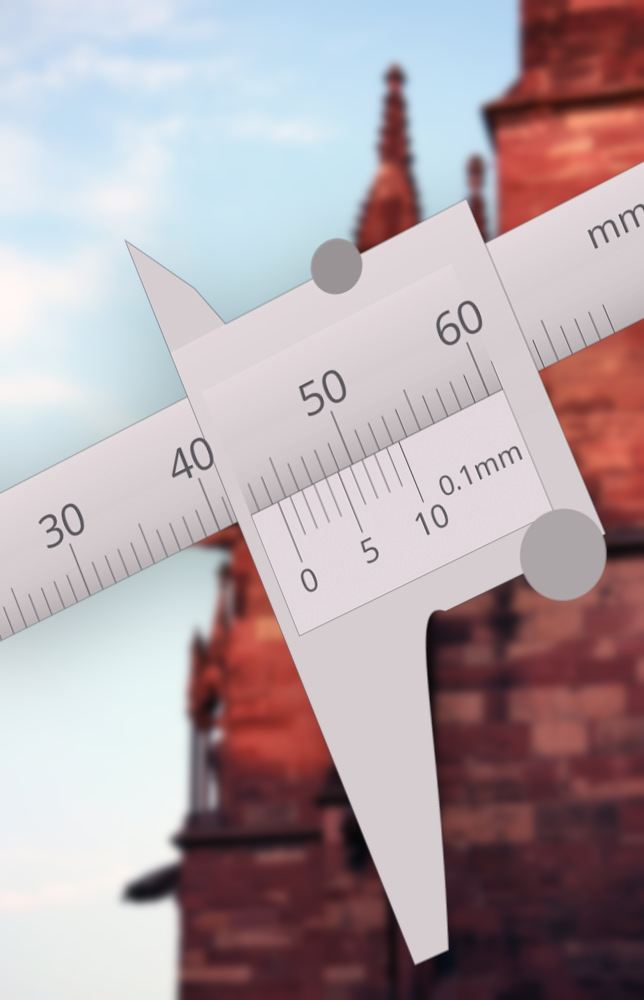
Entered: 44.4 mm
